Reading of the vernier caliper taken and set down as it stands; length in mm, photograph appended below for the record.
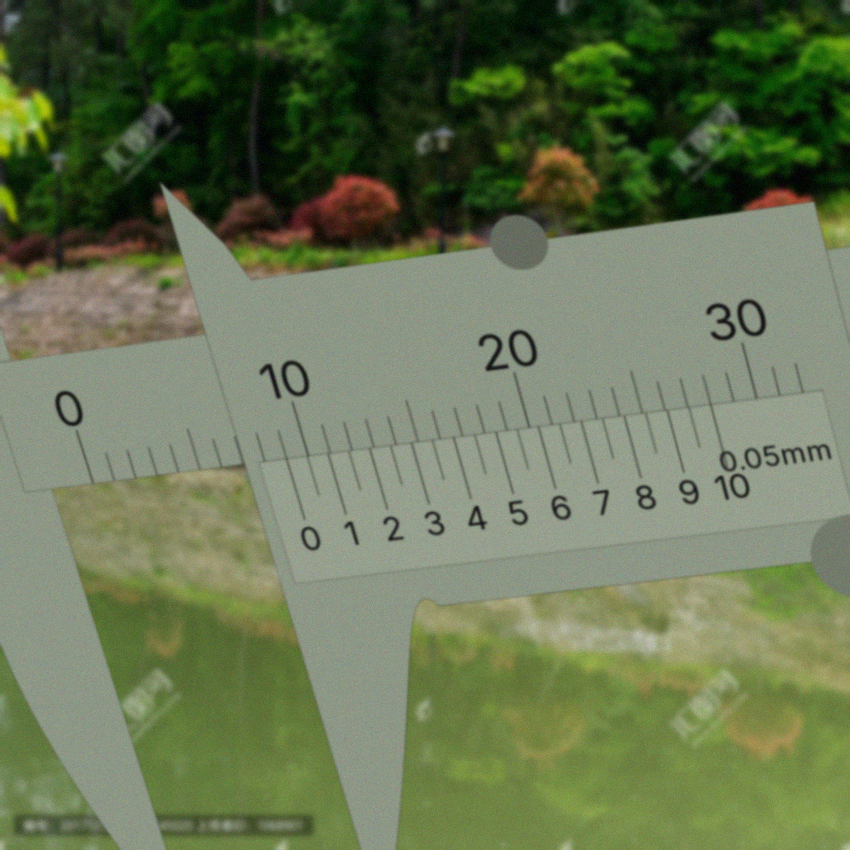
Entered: 9.0 mm
